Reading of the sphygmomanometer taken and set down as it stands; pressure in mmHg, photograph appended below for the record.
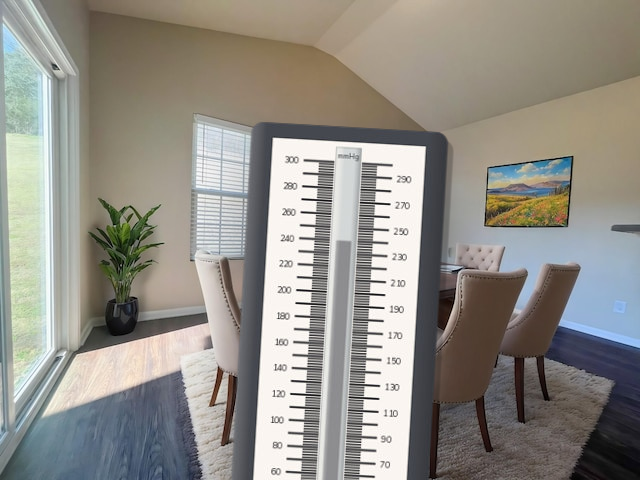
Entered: 240 mmHg
